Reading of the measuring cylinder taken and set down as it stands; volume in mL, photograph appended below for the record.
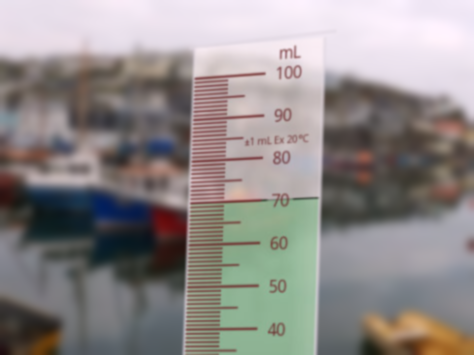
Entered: 70 mL
